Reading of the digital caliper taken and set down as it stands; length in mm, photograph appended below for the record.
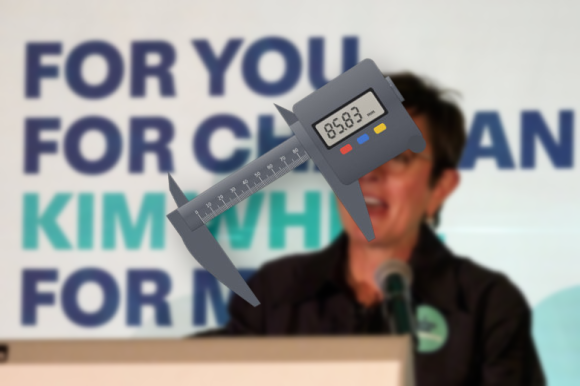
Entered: 85.83 mm
